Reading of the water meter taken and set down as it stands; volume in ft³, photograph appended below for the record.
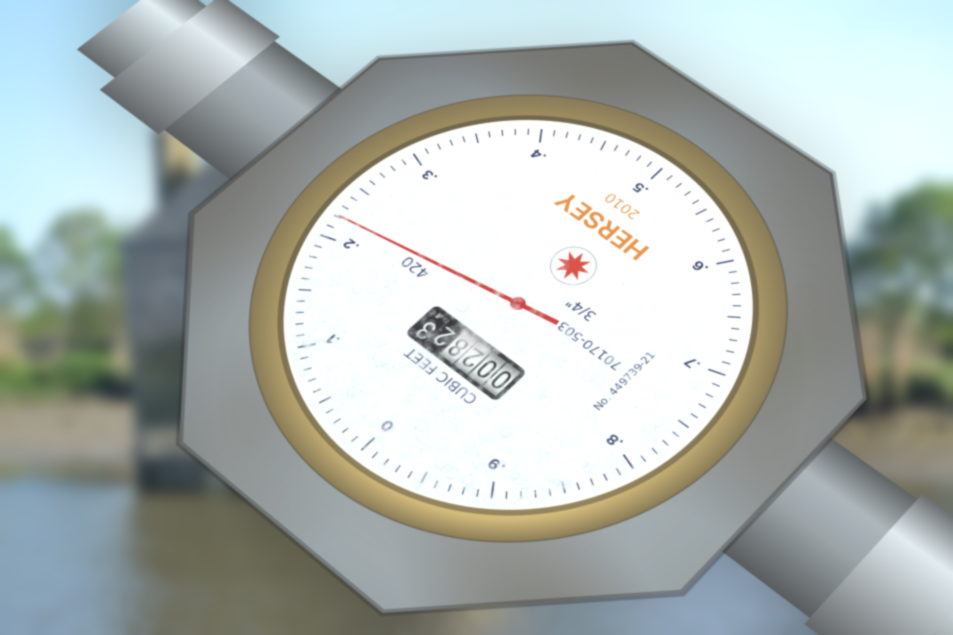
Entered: 2823.22 ft³
